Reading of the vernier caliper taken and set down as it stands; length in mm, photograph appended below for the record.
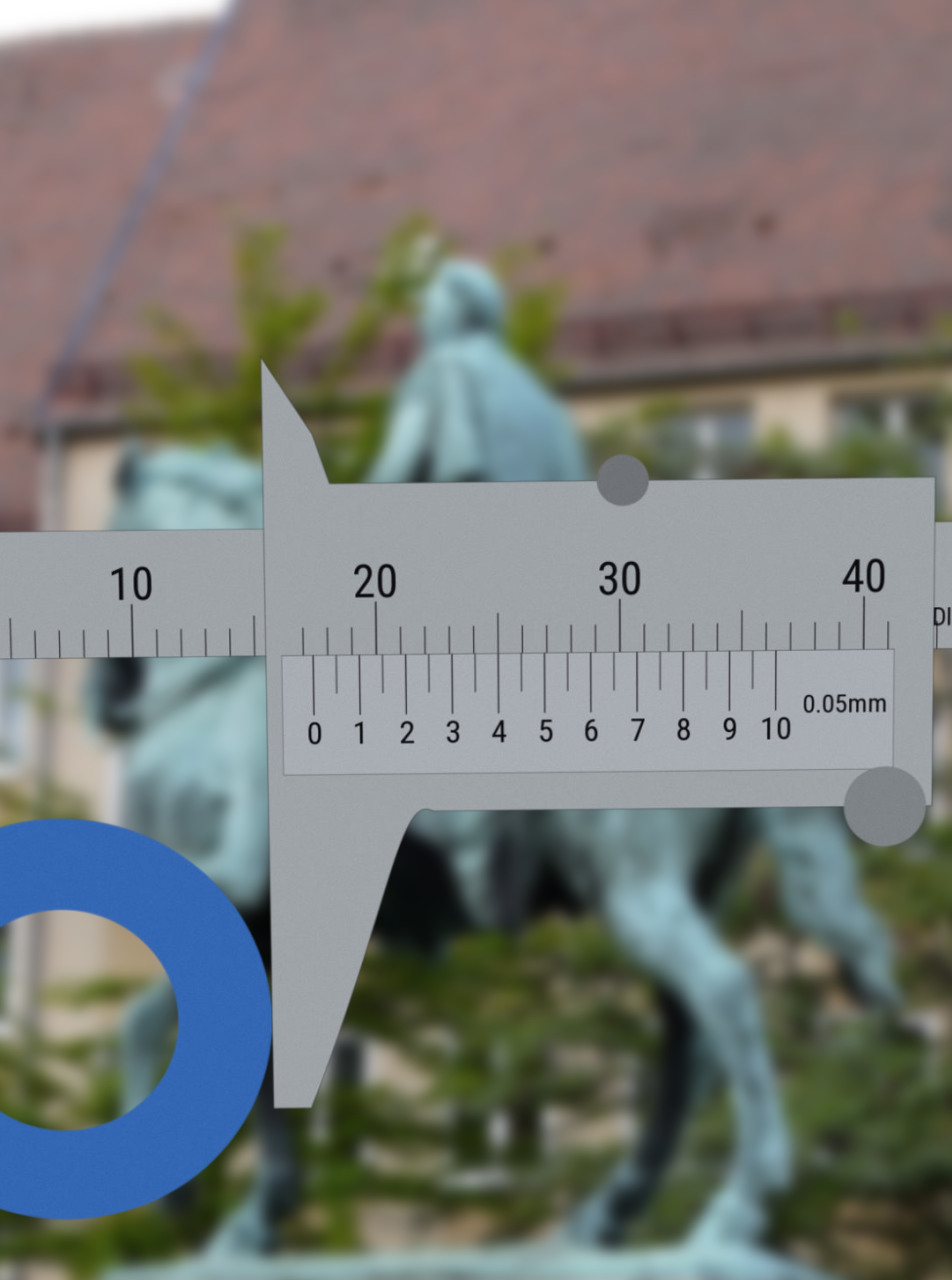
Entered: 17.40 mm
